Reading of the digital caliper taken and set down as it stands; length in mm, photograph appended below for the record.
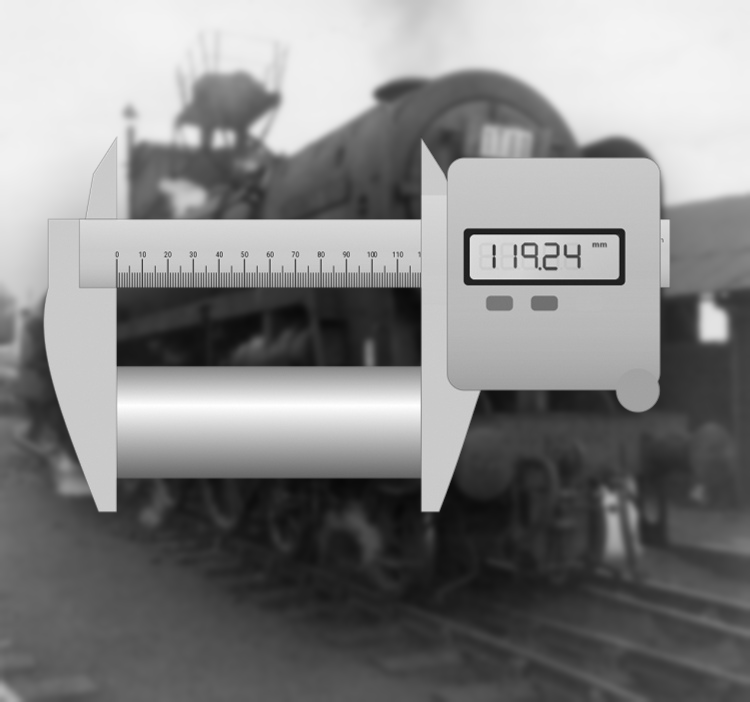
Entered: 119.24 mm
